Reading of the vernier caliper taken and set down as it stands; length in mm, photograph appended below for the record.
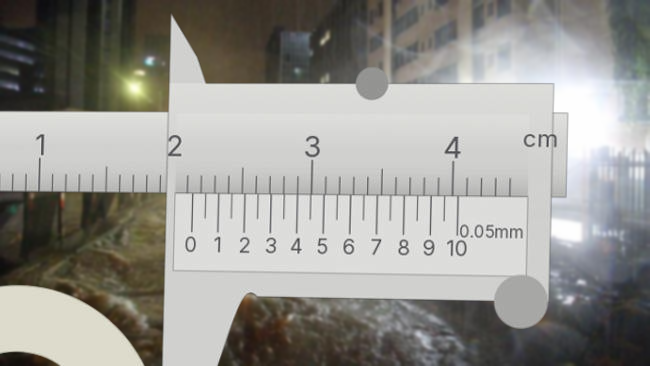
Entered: 21.4 mm
